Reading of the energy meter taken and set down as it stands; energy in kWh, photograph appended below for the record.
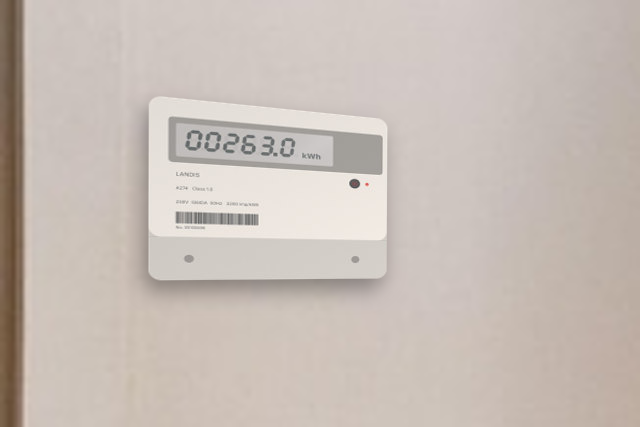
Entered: 263.0 kWh
